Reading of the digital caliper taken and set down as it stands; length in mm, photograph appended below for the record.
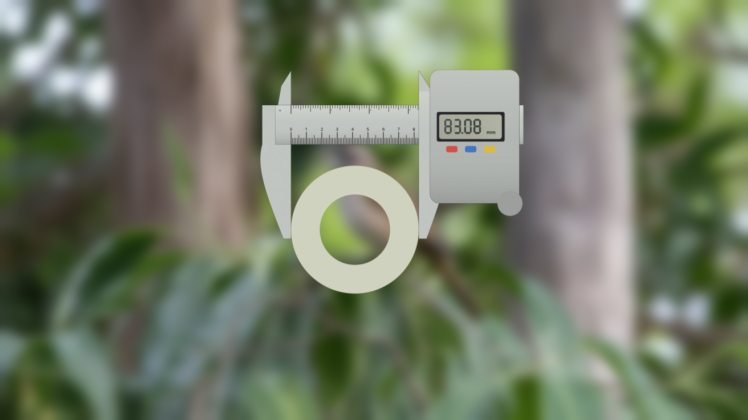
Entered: 83.08 mm
